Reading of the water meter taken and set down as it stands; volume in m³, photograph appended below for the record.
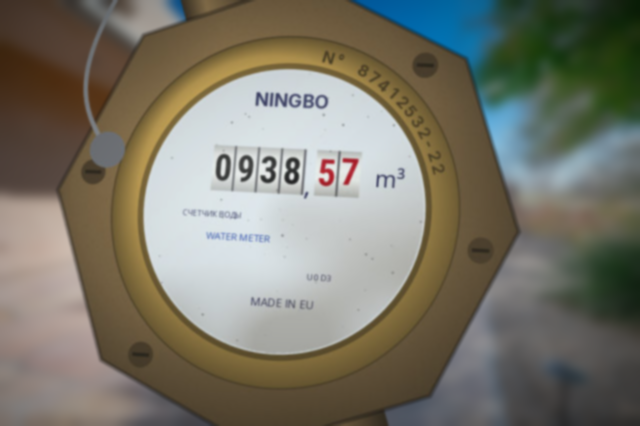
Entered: 938.57 m³
